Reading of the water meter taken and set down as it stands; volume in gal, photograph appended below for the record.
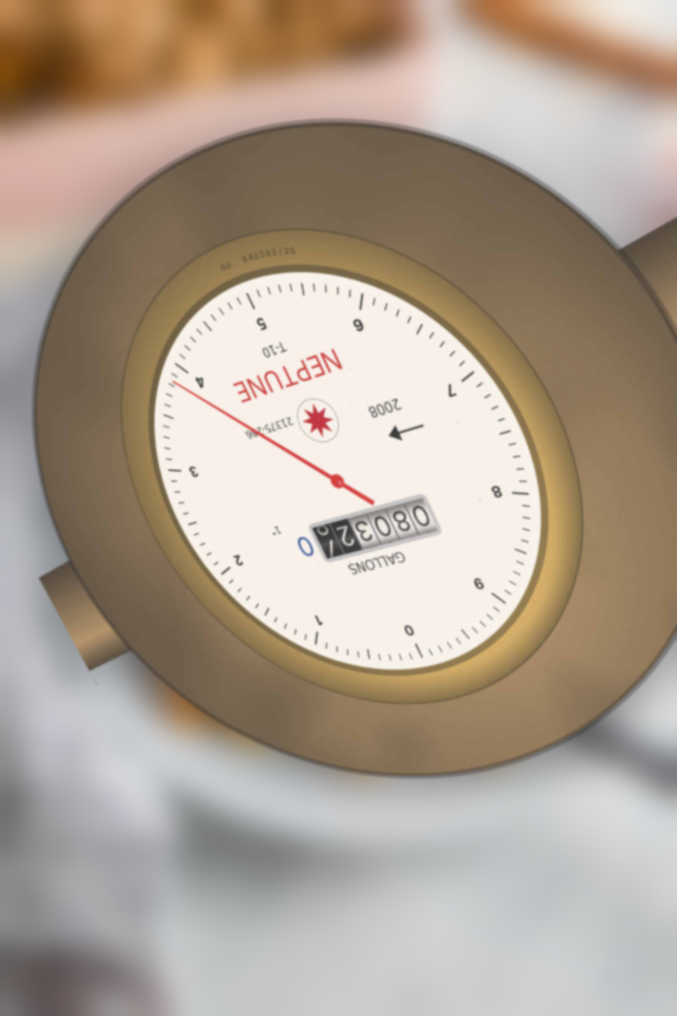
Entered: 803273.8 gal
